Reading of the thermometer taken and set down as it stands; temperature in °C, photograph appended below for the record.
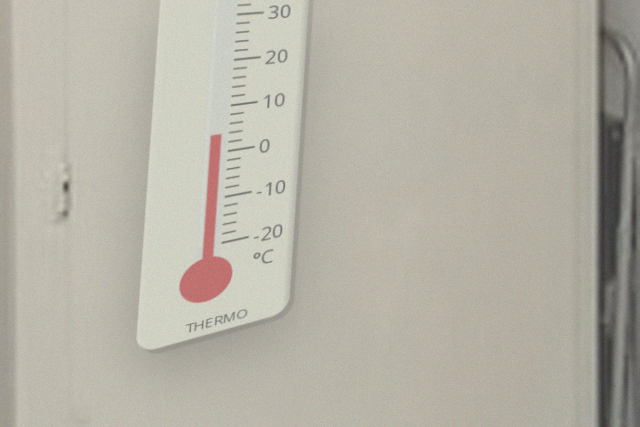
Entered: 4 °C
